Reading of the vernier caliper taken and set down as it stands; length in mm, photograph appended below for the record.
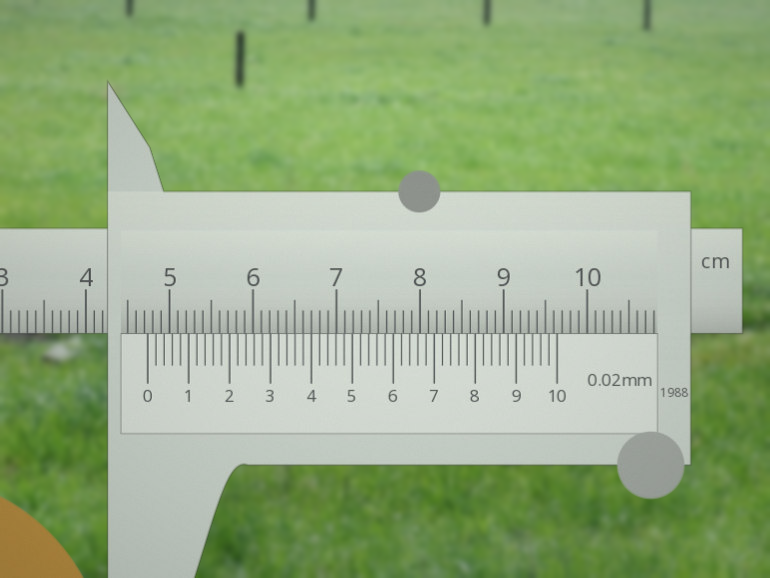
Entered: 47.4 mm
